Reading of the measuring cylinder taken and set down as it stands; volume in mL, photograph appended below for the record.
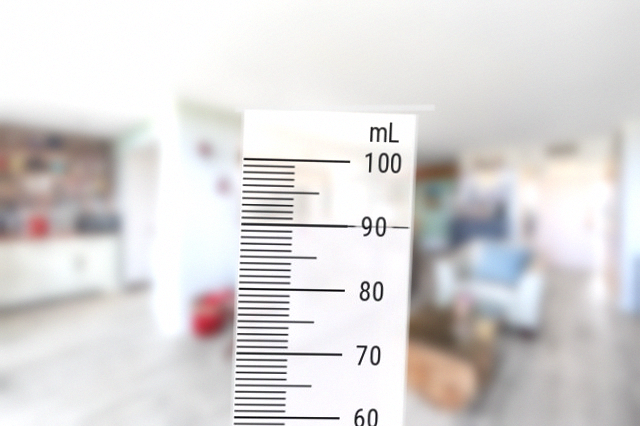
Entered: 90 mL
